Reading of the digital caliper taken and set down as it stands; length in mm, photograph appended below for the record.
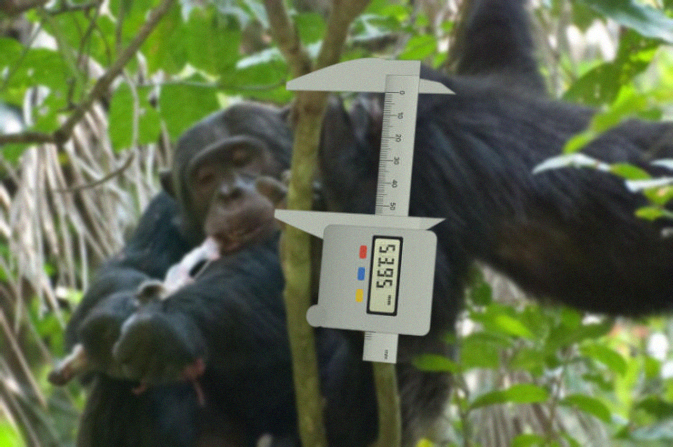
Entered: 53.95 mm
